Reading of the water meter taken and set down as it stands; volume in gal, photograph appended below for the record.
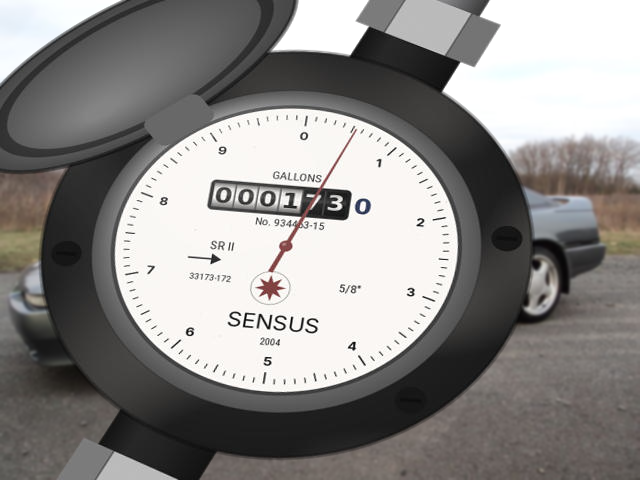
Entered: 1730.5 gal
